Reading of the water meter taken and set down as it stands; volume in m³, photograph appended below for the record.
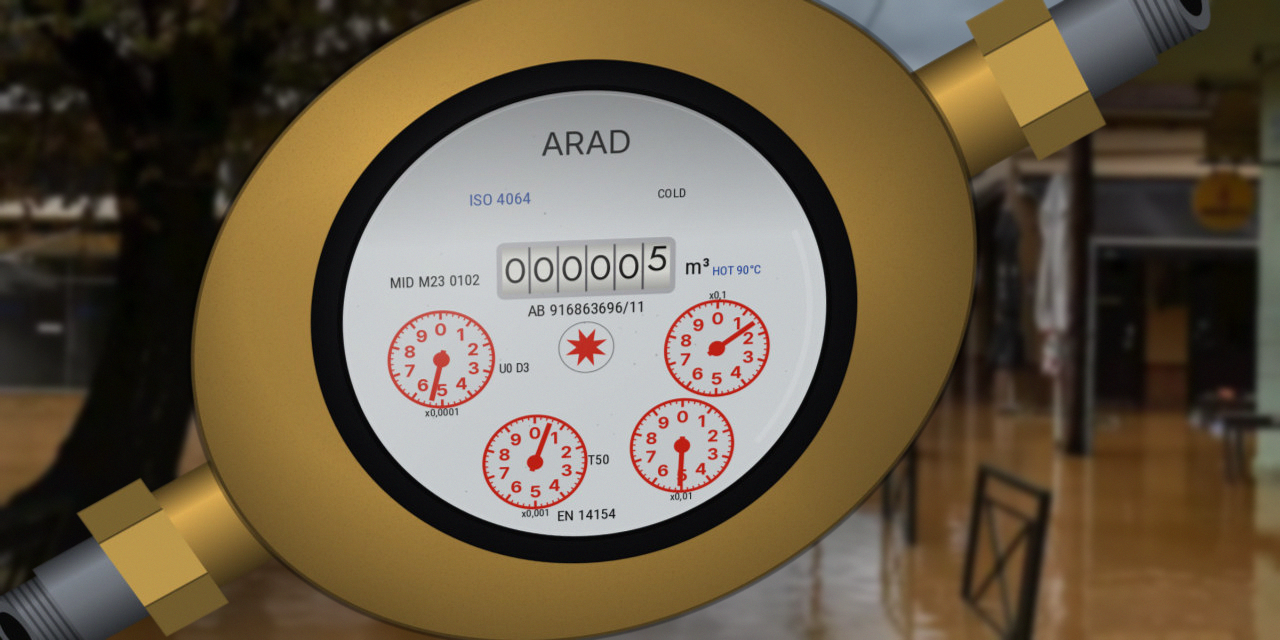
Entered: 5.1505 m³
